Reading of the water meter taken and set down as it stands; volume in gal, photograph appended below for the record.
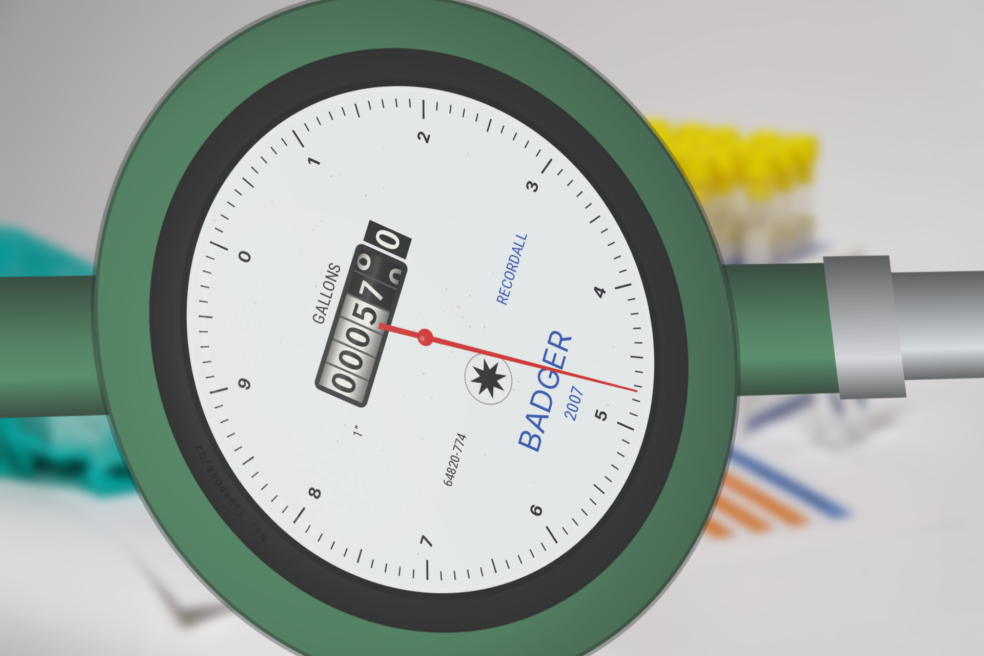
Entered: 5784.7 gal
